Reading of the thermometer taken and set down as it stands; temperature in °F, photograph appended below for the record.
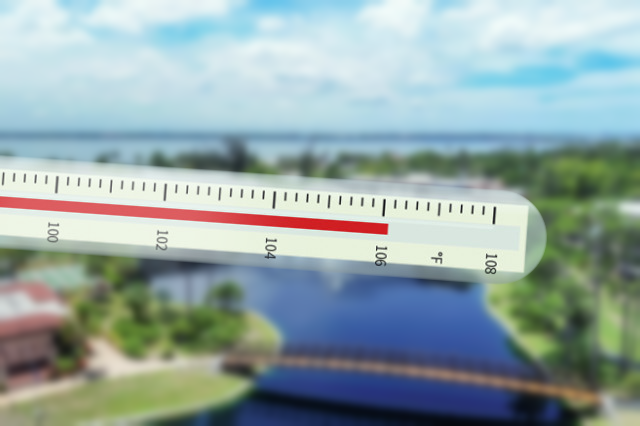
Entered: 106.1 °F
